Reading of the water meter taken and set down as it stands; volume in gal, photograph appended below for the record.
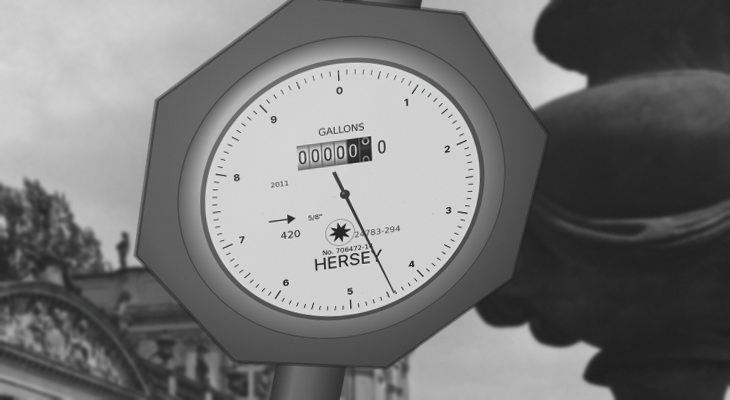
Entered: 84.4 gal
